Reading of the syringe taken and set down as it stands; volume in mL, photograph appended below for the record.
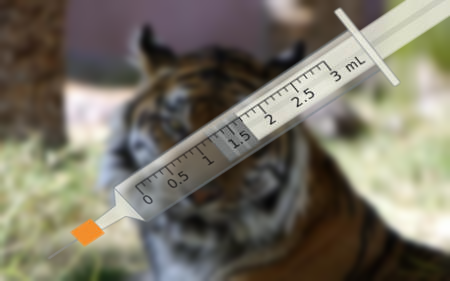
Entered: 1.2 mL
